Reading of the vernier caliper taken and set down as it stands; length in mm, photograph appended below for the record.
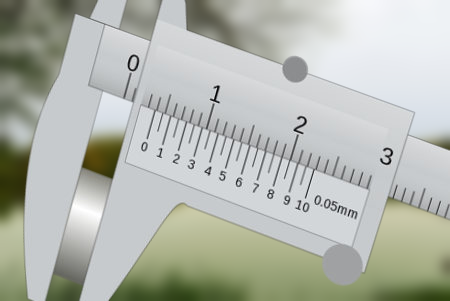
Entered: 3.8 mm
